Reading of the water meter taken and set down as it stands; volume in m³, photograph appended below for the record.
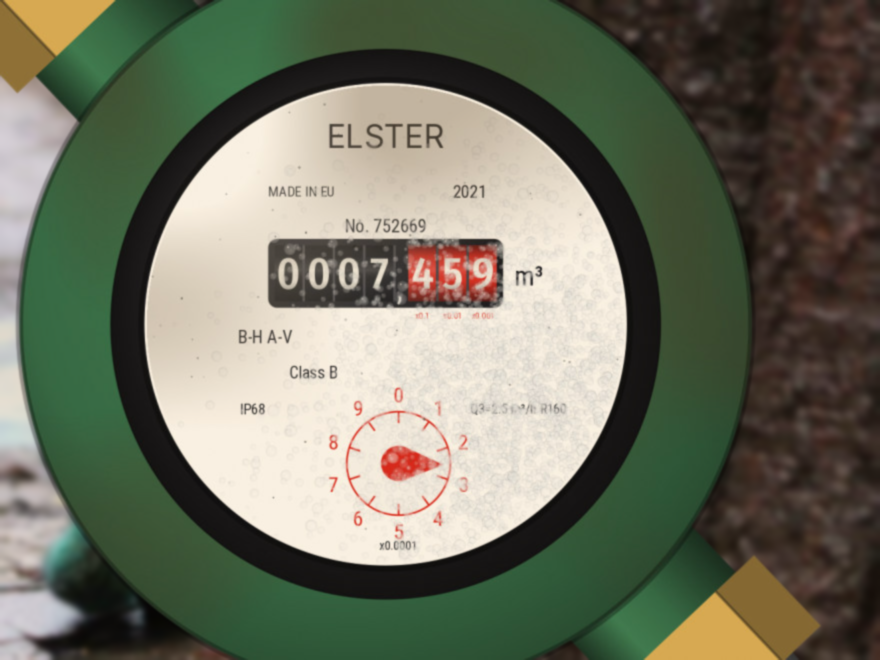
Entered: 7.4592 m³
